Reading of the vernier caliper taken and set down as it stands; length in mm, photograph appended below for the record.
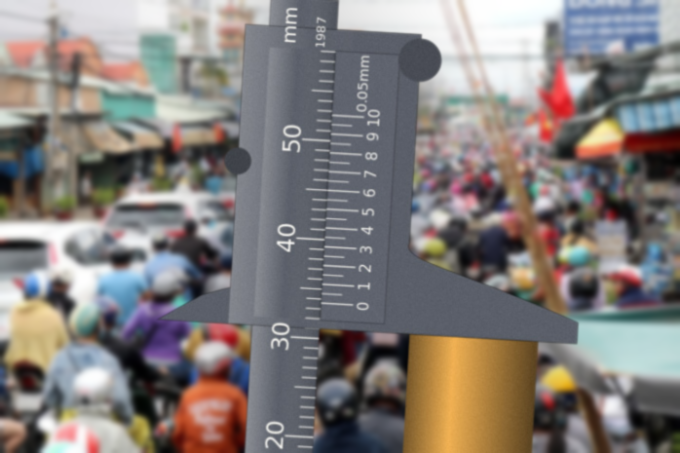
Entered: 33.6 mm
